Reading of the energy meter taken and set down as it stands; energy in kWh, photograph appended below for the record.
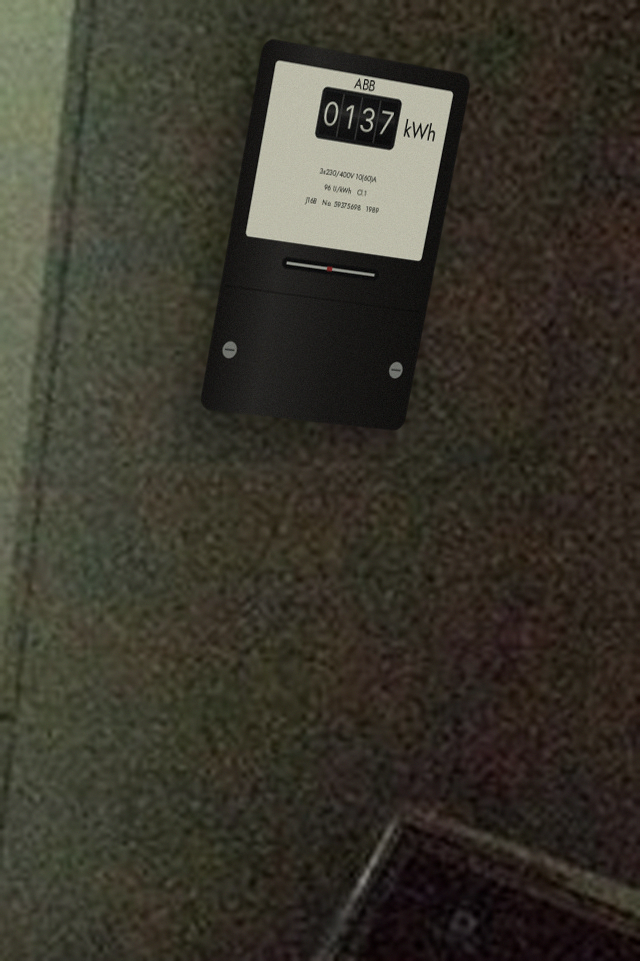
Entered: 137 kWh
